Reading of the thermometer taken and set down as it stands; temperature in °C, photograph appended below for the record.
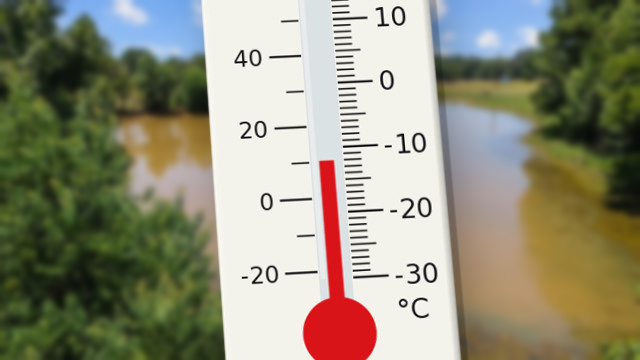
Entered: -12 °C
